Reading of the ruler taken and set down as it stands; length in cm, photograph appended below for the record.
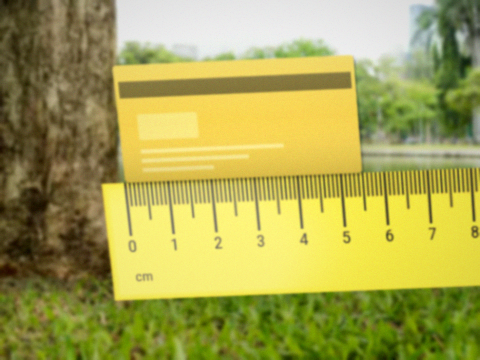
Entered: 5.5 cm
